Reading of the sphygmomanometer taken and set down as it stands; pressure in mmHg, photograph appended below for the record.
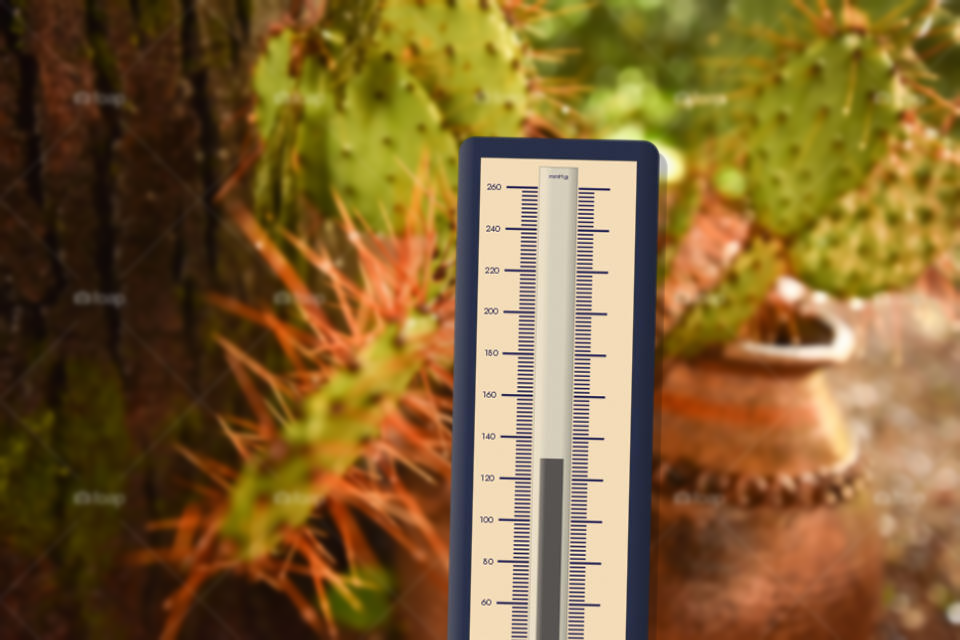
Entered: 130 mmHg
